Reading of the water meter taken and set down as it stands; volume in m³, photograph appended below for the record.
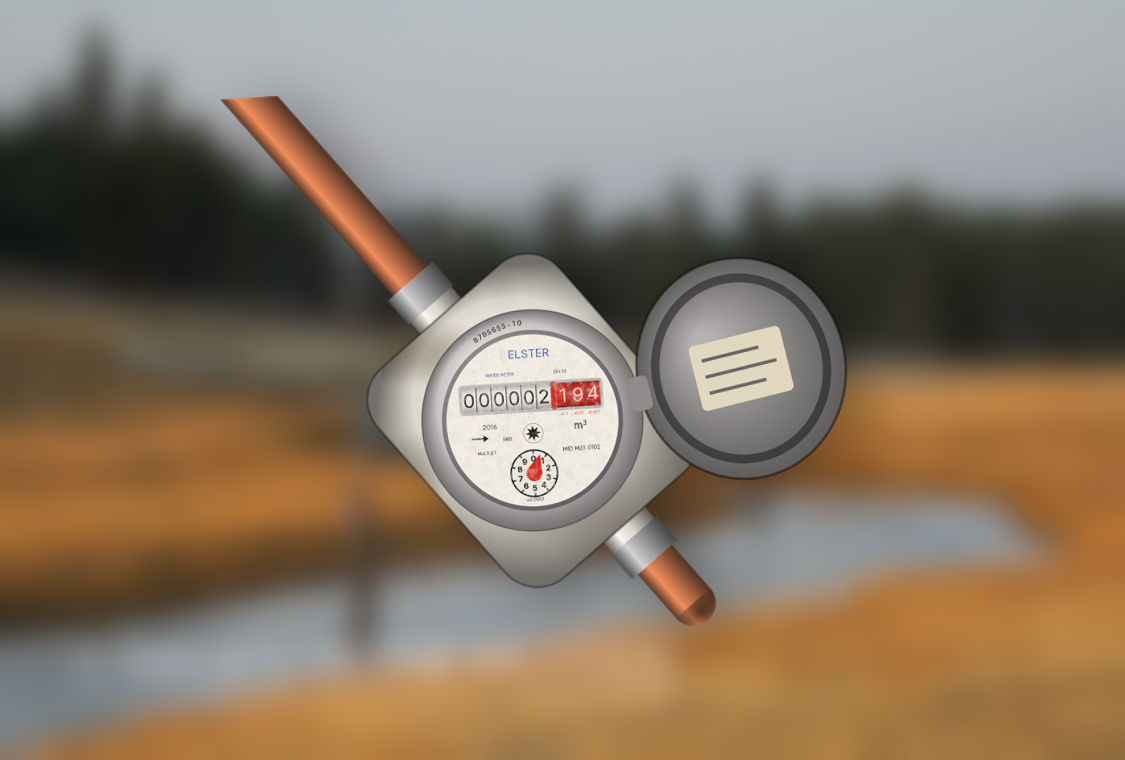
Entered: 2.1940 m³
